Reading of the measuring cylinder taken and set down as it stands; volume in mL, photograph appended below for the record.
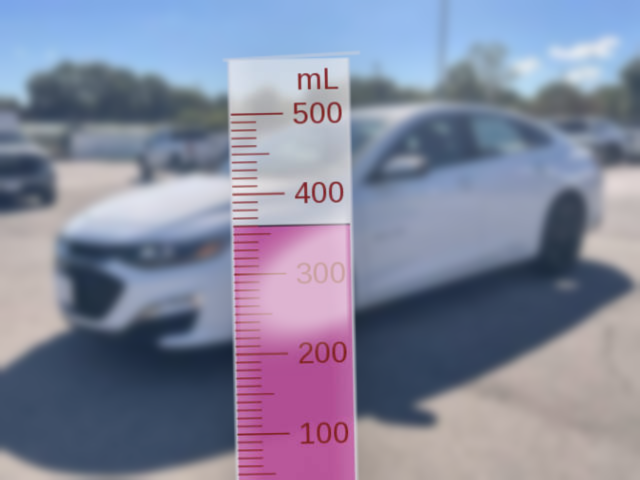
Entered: 360 mL
